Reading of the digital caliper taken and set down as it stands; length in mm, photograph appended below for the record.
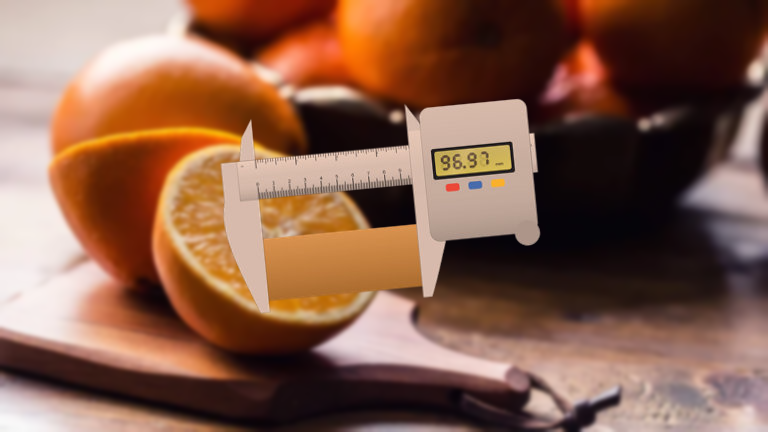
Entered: 96.97 mm
